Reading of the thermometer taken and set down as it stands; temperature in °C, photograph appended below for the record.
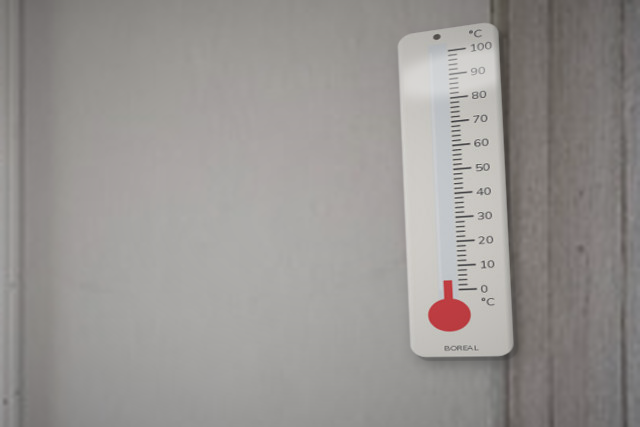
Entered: 4 °C
